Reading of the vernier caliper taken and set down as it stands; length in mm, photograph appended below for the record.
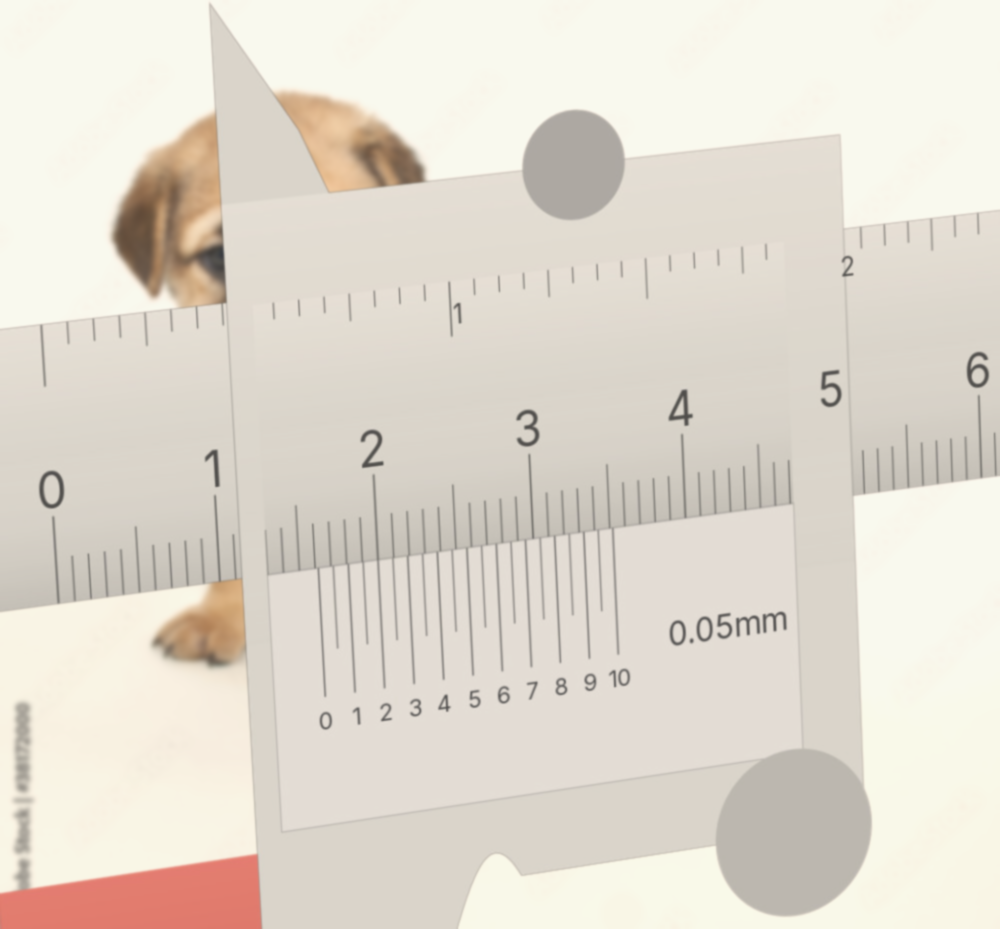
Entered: 16.2 mm
